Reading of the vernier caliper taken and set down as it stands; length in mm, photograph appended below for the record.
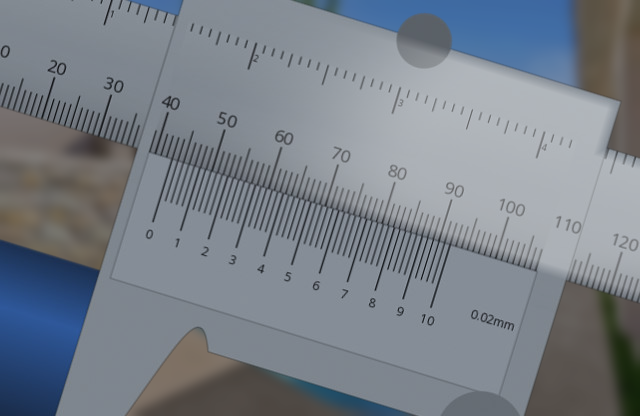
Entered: 43.0 mm
